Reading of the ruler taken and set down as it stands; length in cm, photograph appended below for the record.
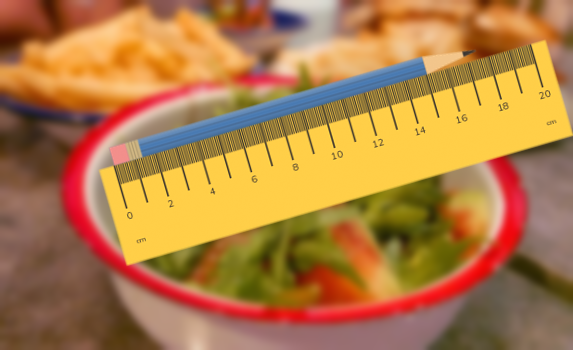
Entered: 17.5 cm
